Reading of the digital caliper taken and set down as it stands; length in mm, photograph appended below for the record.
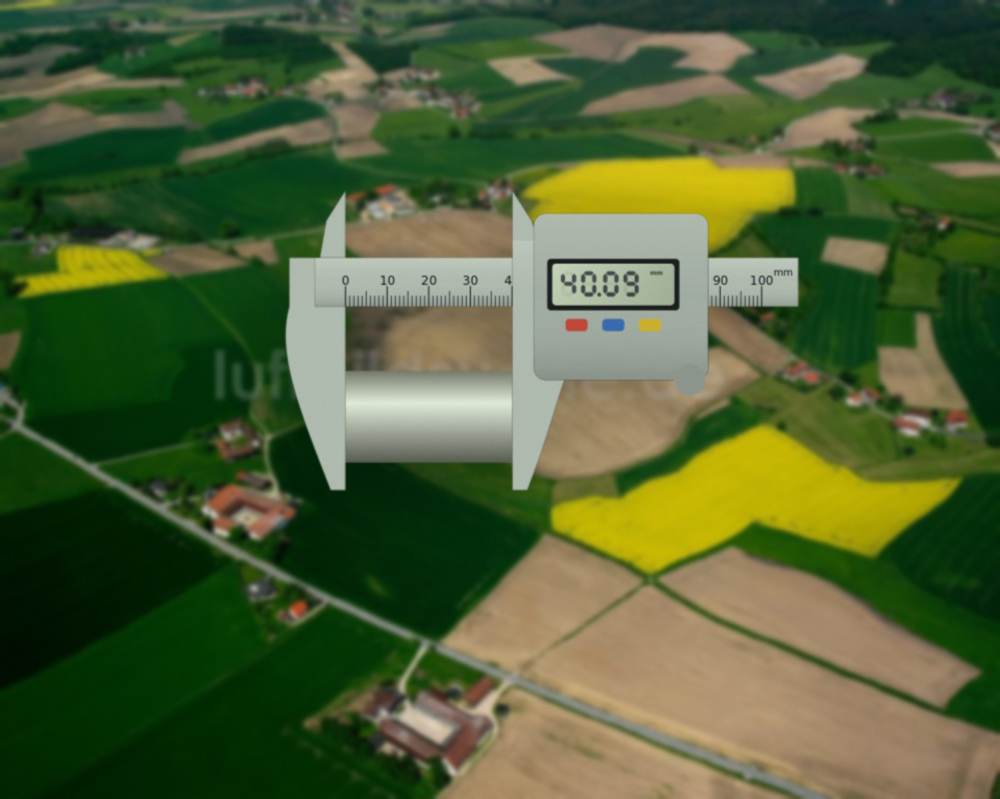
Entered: 40.09 mm
